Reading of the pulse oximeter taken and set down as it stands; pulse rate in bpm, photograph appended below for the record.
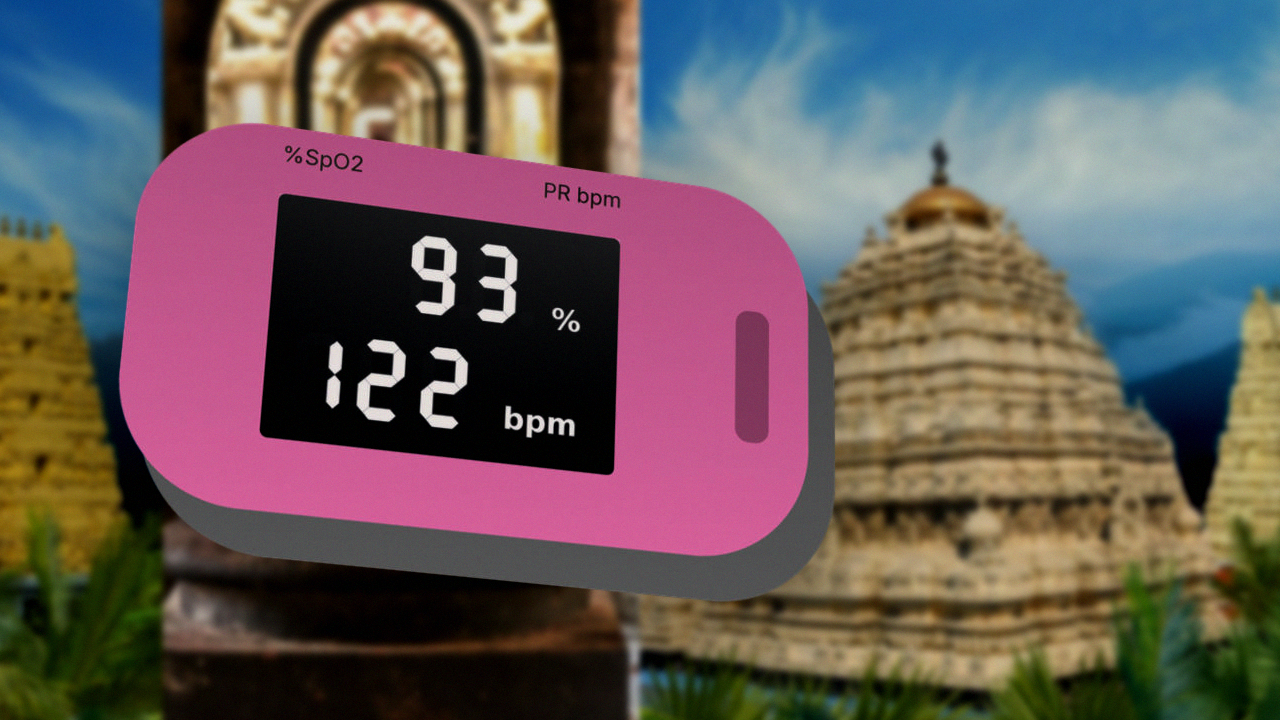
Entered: 122 bpm
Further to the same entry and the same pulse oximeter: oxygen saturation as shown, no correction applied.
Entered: 93 %
